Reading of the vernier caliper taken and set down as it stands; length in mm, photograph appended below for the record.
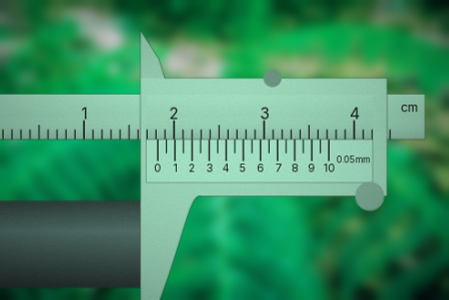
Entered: 18.2 mm
